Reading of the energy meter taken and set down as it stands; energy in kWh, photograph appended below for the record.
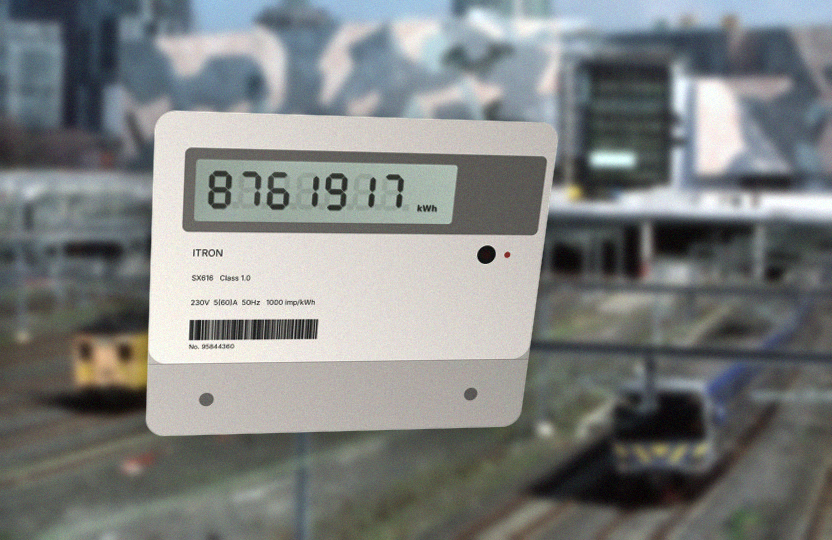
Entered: 8761917 kWh
